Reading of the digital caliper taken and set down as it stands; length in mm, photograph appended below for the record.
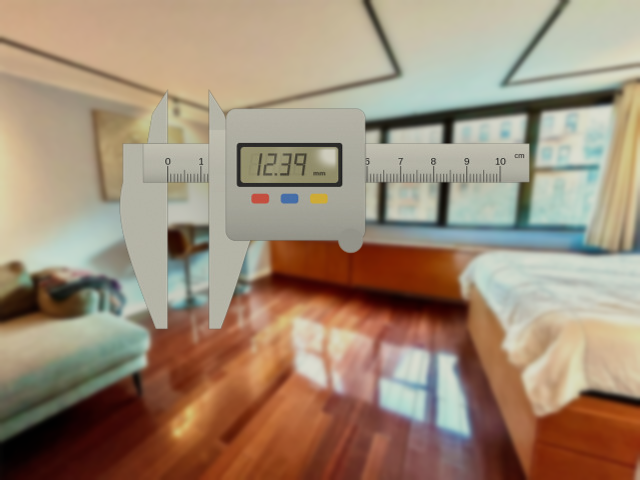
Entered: 12.39 mm
